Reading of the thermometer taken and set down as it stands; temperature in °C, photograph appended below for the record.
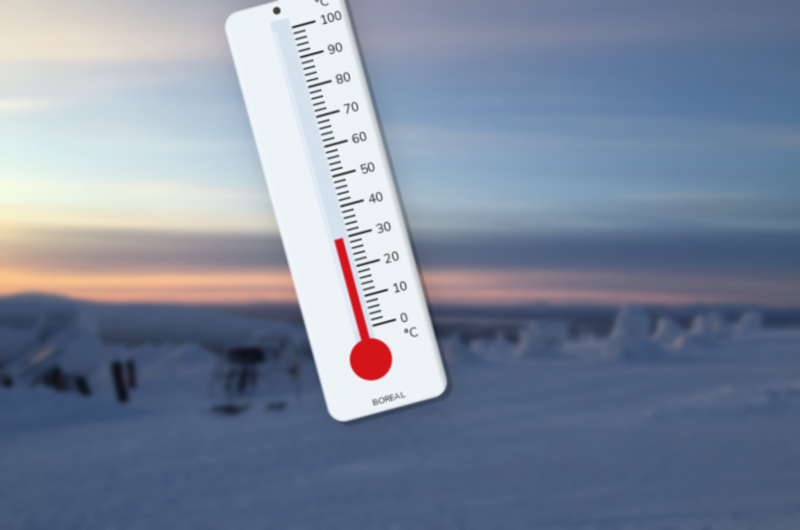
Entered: 30 °C
